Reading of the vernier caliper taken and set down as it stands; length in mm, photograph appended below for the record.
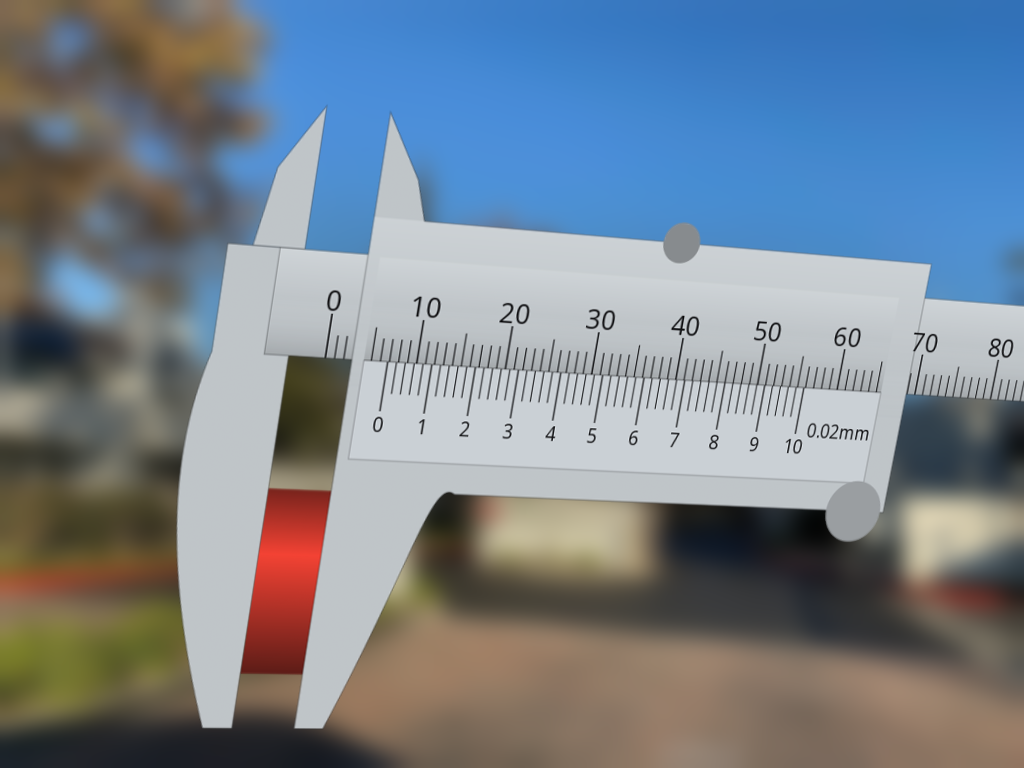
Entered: 6.8 mm
